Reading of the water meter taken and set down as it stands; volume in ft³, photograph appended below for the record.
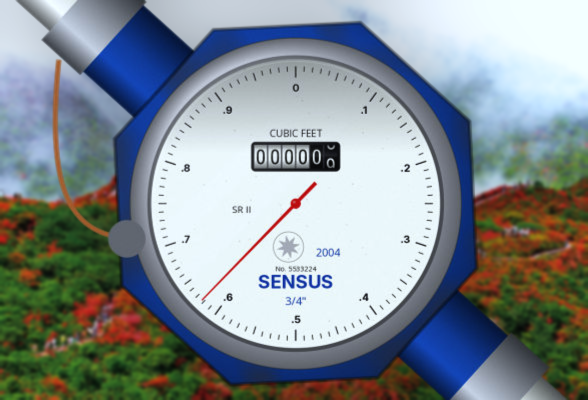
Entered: 8.62 ft³
